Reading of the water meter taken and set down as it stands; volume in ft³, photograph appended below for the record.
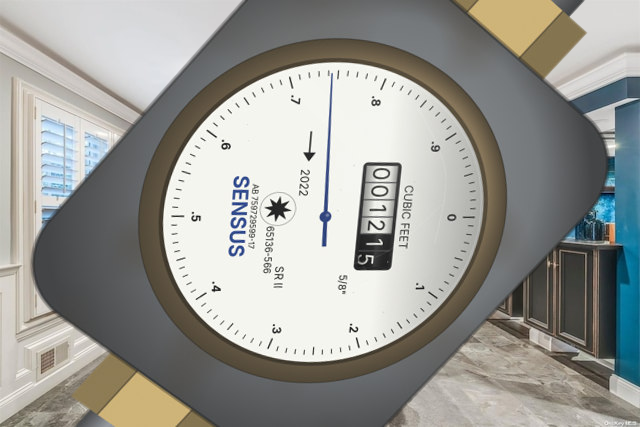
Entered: 1214.74 ft³
